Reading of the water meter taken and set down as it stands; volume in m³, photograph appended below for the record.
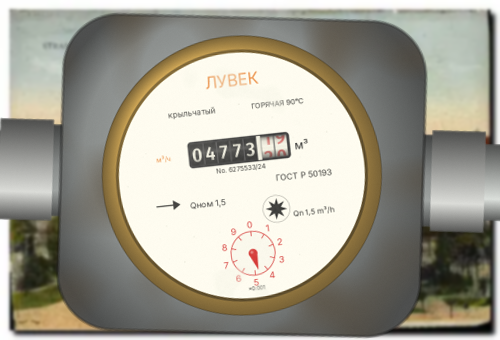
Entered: 4773.194 m³
